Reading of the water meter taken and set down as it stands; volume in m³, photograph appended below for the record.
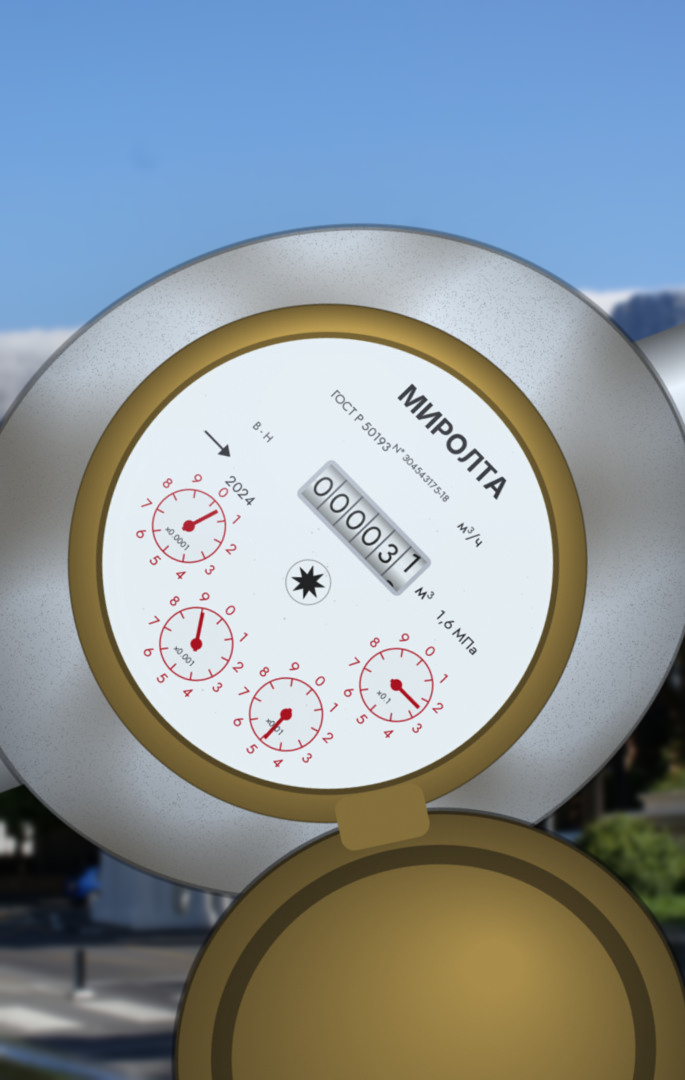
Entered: 31.2490 m³
